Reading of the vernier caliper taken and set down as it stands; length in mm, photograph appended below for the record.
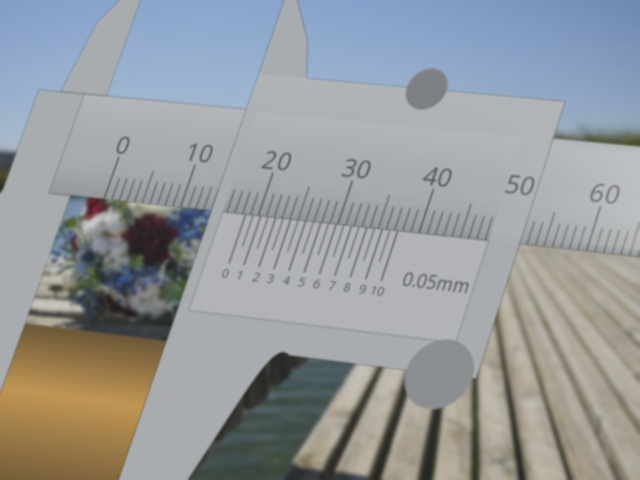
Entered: 18.4 mm
